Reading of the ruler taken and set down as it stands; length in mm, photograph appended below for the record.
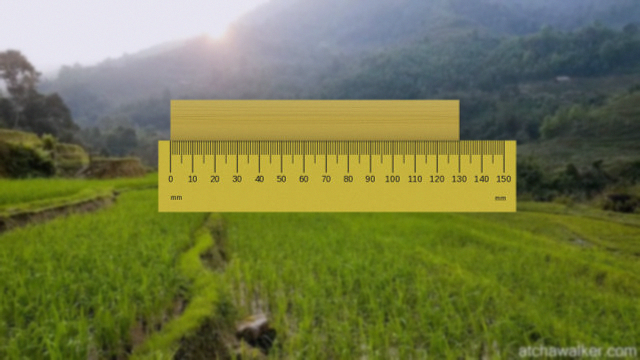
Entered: 130 mm
